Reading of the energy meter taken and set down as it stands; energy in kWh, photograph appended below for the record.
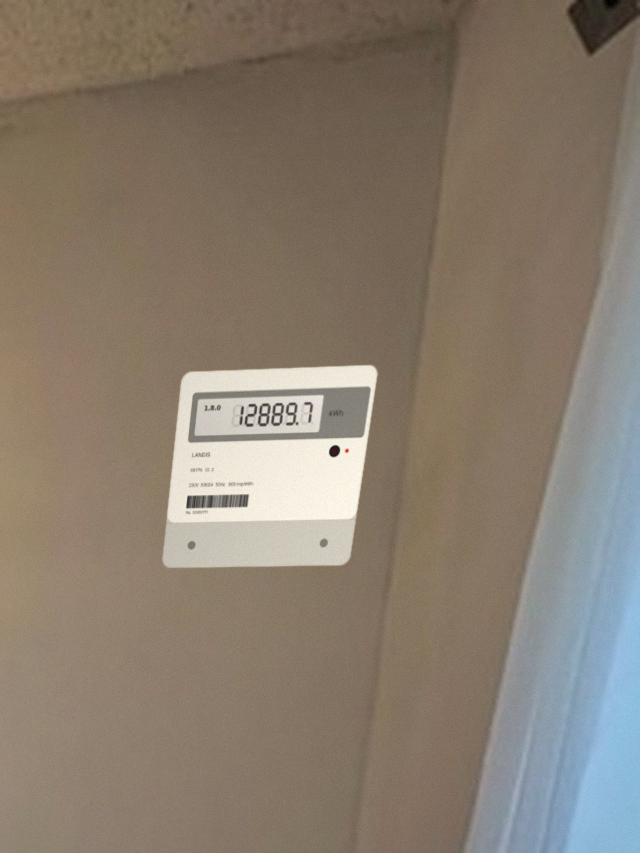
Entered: 12889.7 kWh
